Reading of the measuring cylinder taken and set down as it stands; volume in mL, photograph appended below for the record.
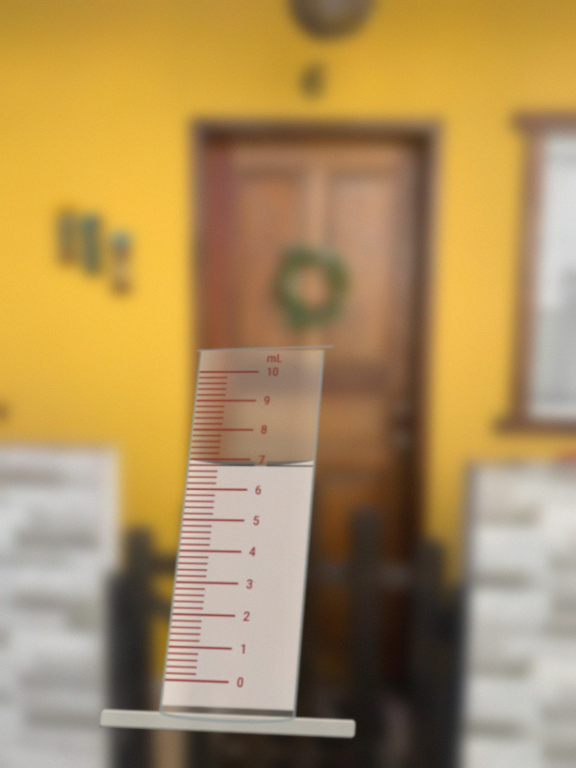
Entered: 6.8 mL
